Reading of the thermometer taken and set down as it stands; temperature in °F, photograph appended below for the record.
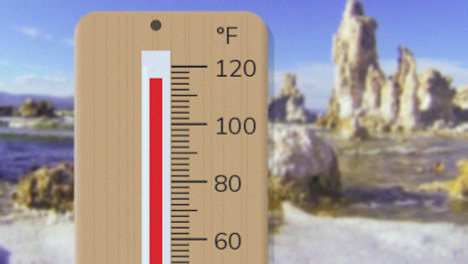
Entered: 116 °F
